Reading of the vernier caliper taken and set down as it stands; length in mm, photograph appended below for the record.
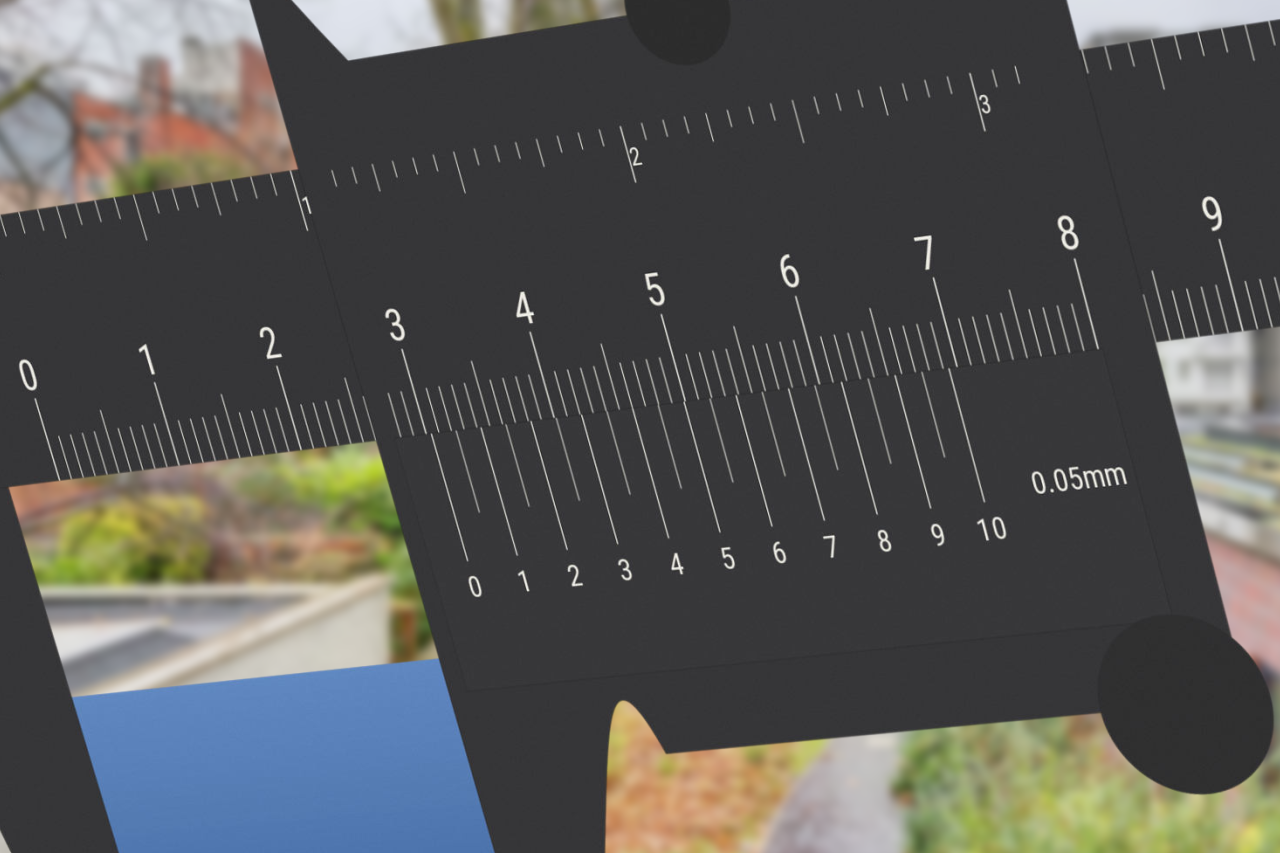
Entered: 30.4 mm
